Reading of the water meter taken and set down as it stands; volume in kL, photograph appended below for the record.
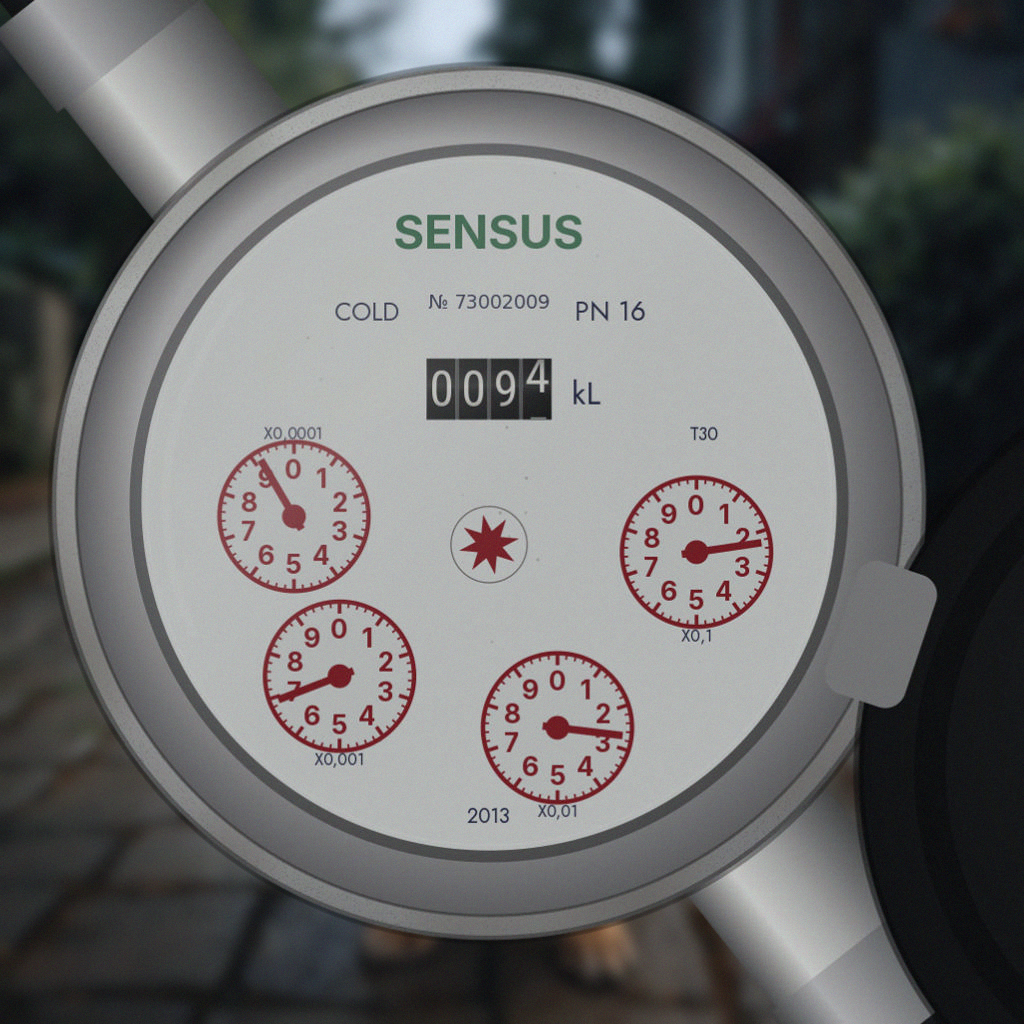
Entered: 94.2269 kL
